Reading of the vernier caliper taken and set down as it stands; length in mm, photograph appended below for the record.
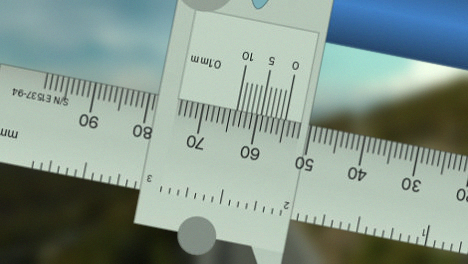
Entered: 54.8 mm
